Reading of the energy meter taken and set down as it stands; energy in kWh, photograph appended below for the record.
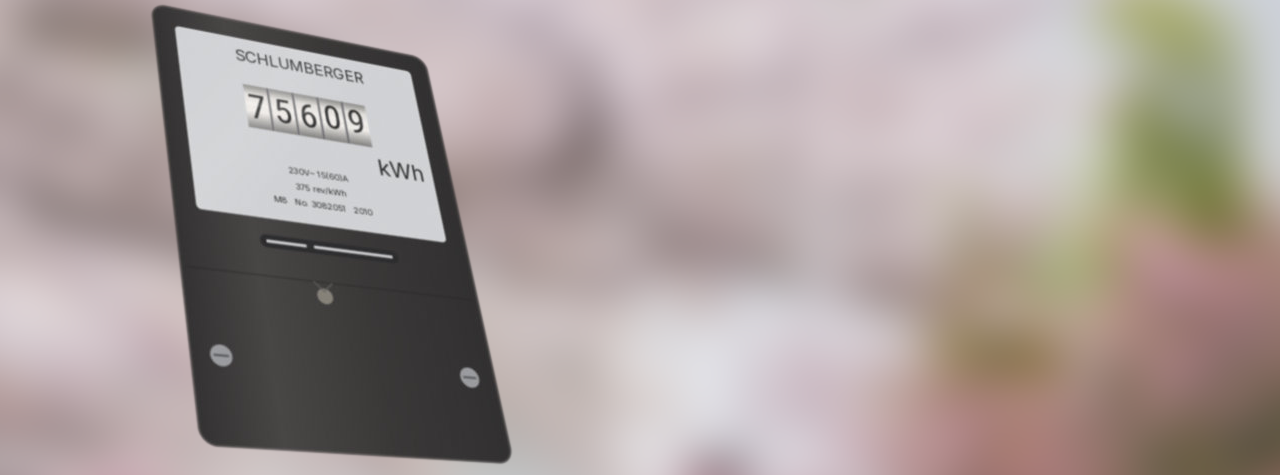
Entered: 75609 kWh
